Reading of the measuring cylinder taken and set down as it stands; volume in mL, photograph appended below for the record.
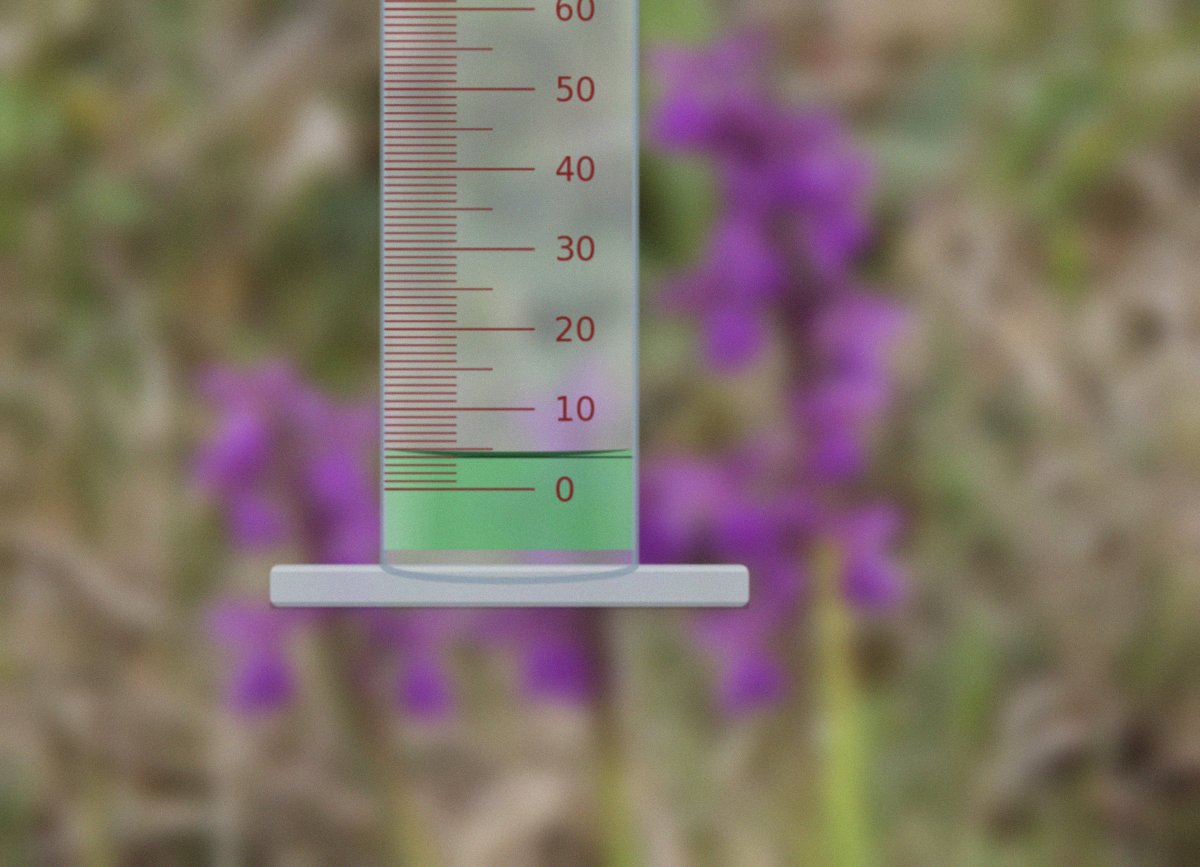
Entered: 4 mL
